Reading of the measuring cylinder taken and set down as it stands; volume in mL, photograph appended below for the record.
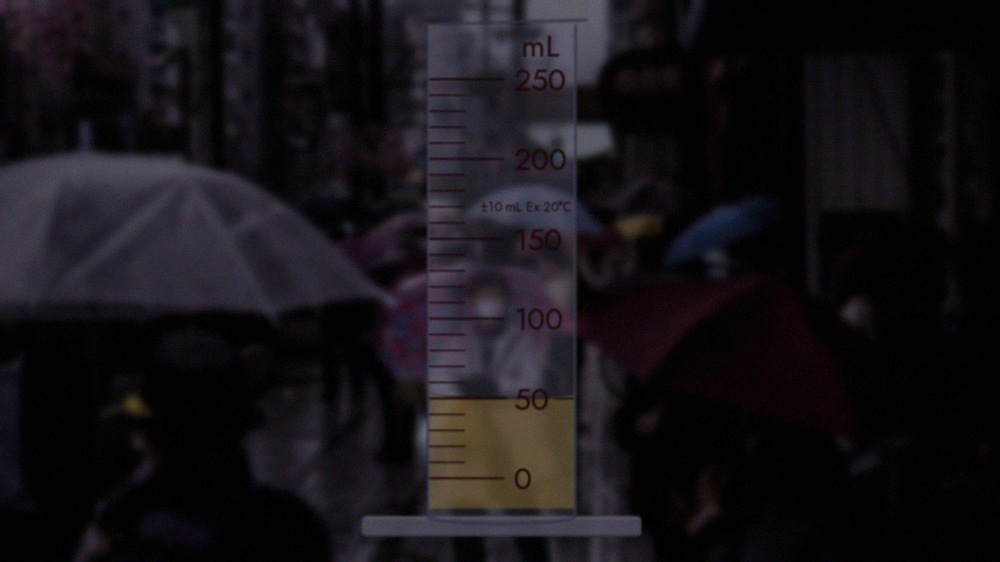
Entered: 50 mL
